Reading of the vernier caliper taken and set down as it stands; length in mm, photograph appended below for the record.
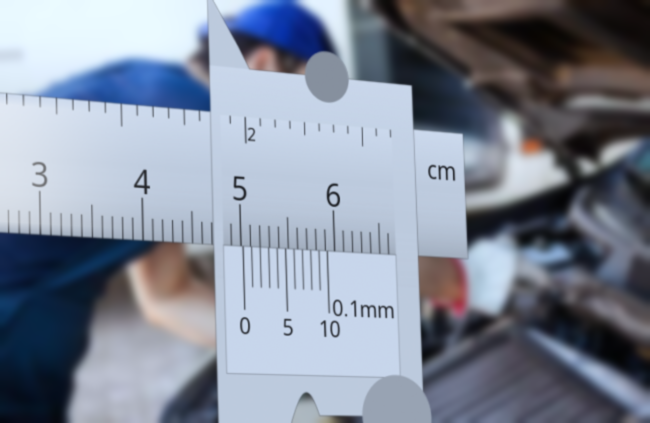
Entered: 50.2 mm
